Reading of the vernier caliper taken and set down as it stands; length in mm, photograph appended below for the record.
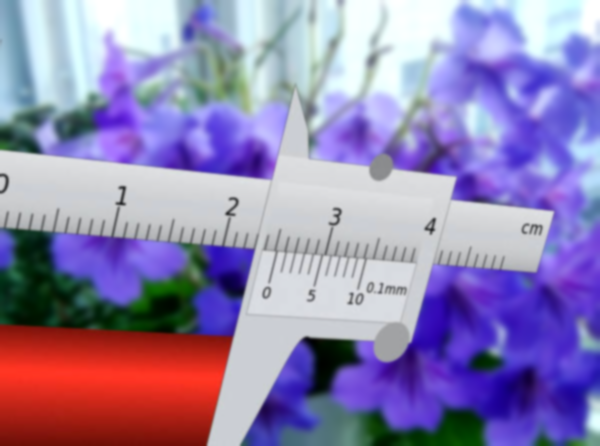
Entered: 25.2 mm
